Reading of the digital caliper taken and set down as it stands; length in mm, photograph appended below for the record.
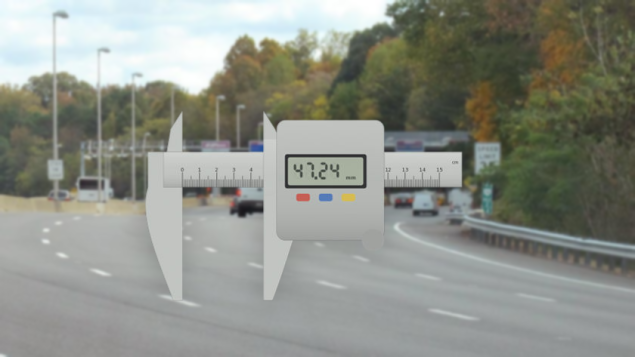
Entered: 47.24 mm
